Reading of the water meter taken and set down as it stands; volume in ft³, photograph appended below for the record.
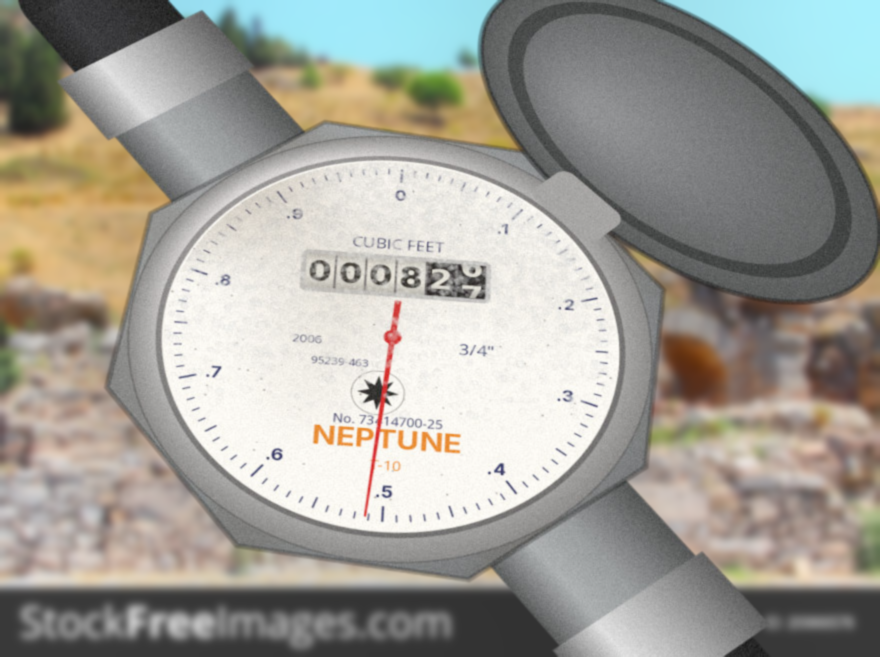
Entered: 826.51 ft³
